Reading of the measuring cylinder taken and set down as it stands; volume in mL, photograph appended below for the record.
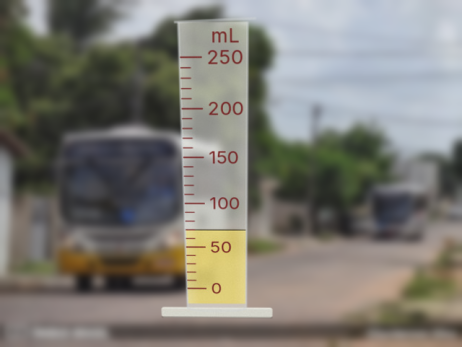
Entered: 70 mL
